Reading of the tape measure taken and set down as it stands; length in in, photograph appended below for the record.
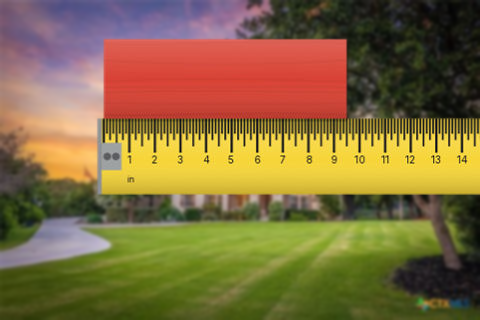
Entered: 9.5 in
